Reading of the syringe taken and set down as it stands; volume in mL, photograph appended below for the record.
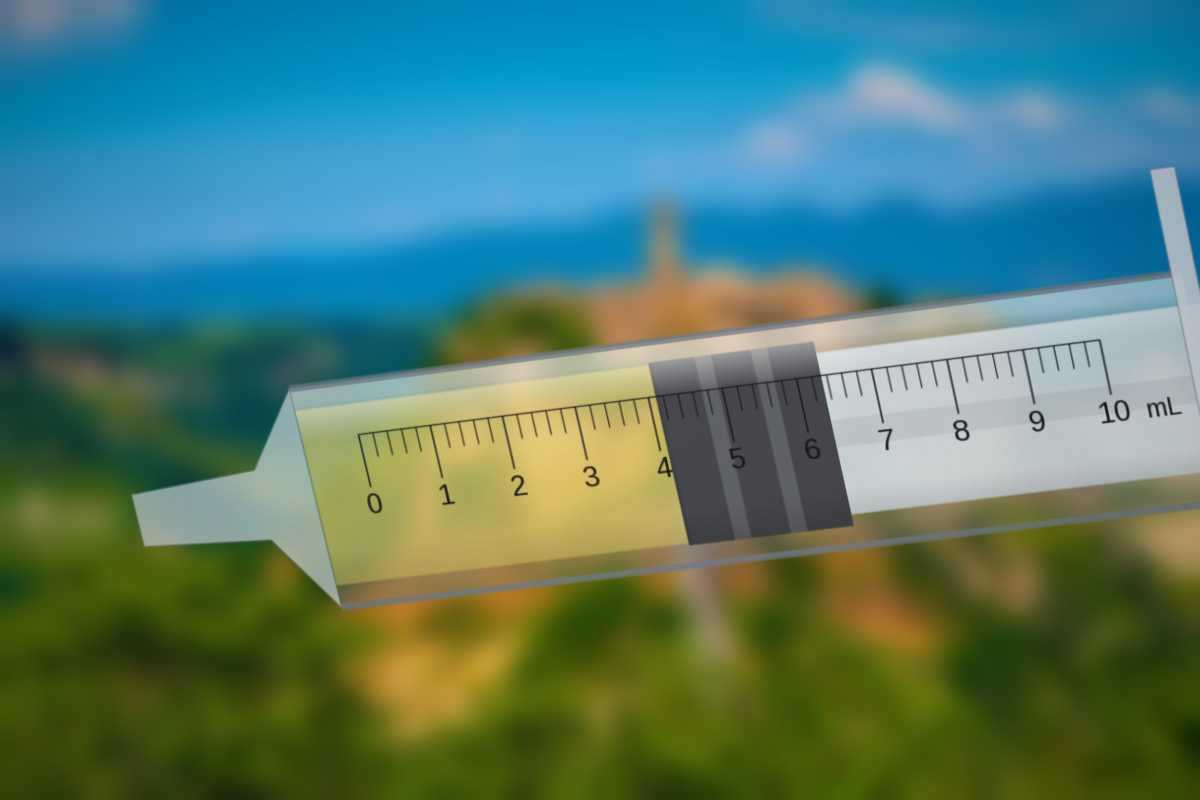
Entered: 4.1 mL
